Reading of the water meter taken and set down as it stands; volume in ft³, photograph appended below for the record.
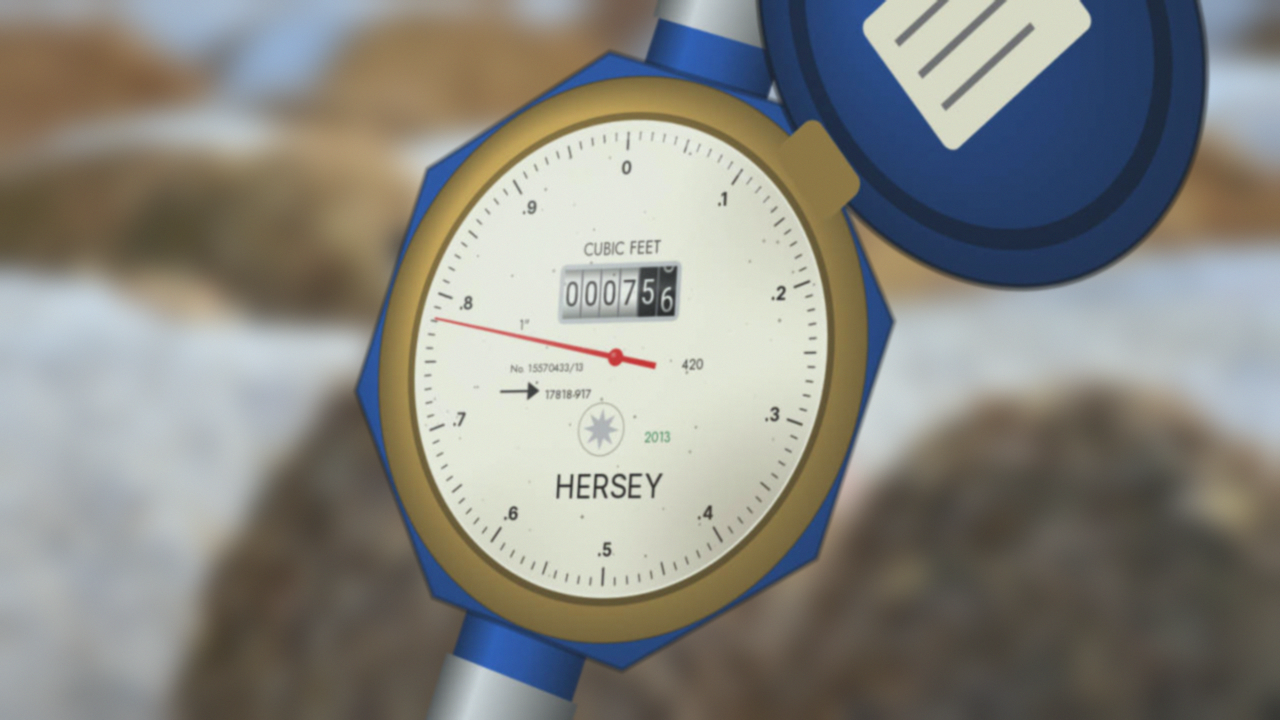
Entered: 755.78 ft³
